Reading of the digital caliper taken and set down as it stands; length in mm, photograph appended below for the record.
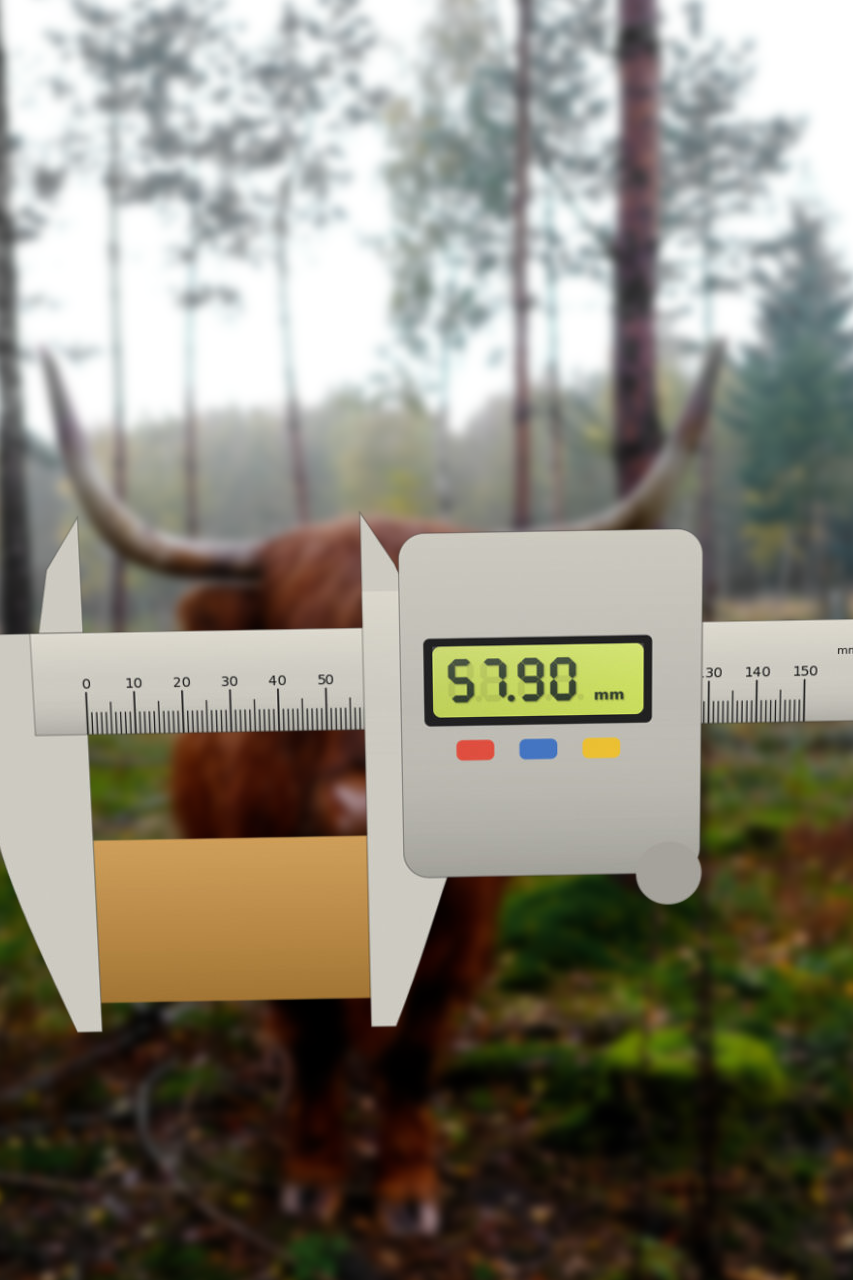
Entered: 57.90 mm
